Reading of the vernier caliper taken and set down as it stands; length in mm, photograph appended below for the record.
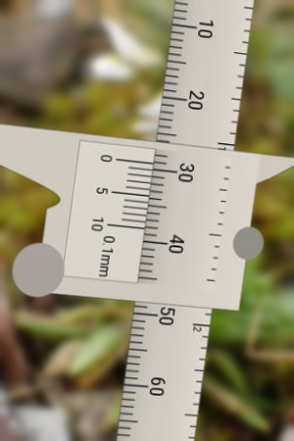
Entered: 29.2 mm
